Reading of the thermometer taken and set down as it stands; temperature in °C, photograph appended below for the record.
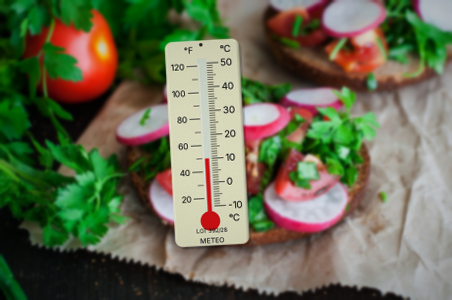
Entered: 10 °C
